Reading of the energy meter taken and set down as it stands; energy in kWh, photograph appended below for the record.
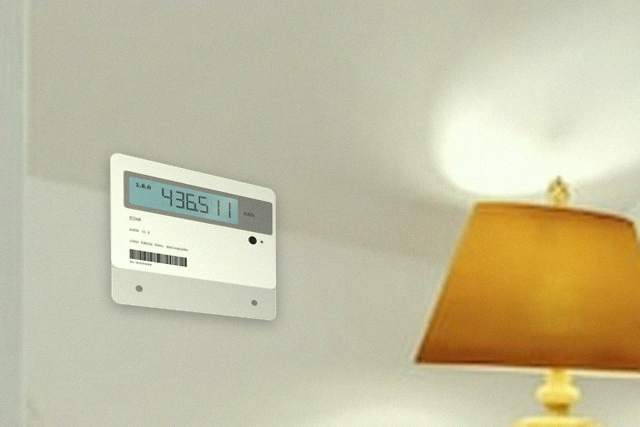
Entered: 436.511 kWh
